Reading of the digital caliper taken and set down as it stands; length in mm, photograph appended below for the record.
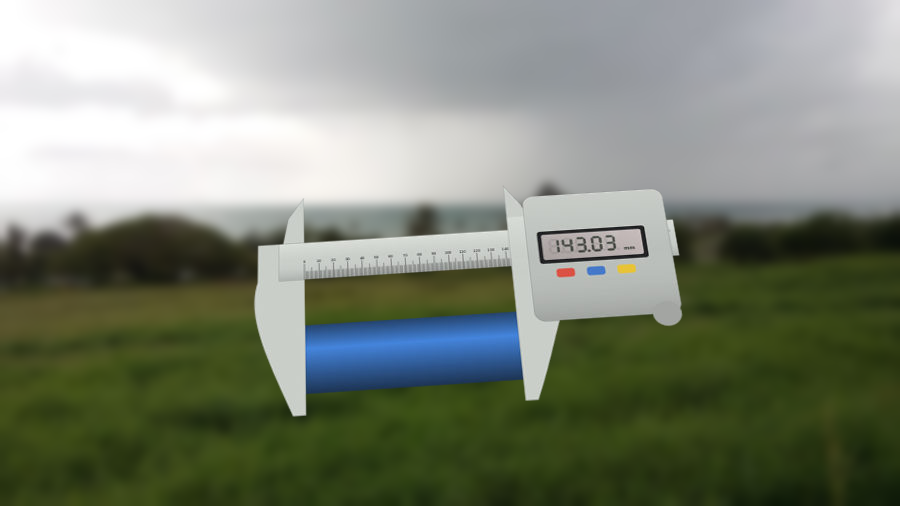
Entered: 143.03 mm
